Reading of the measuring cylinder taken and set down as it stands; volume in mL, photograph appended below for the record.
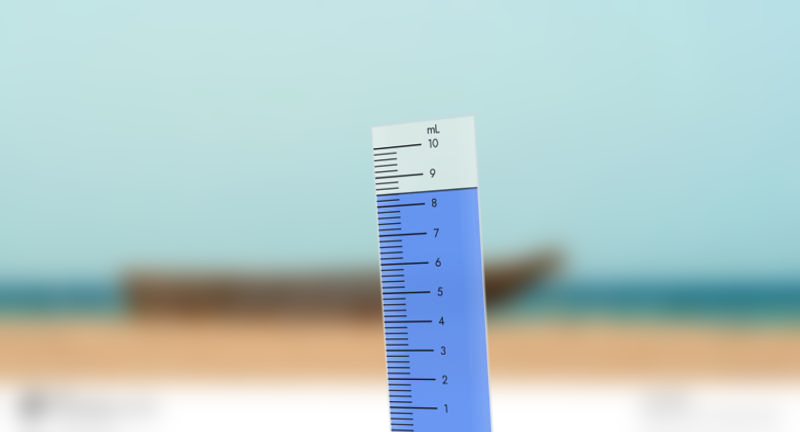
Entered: 8.4 mL
